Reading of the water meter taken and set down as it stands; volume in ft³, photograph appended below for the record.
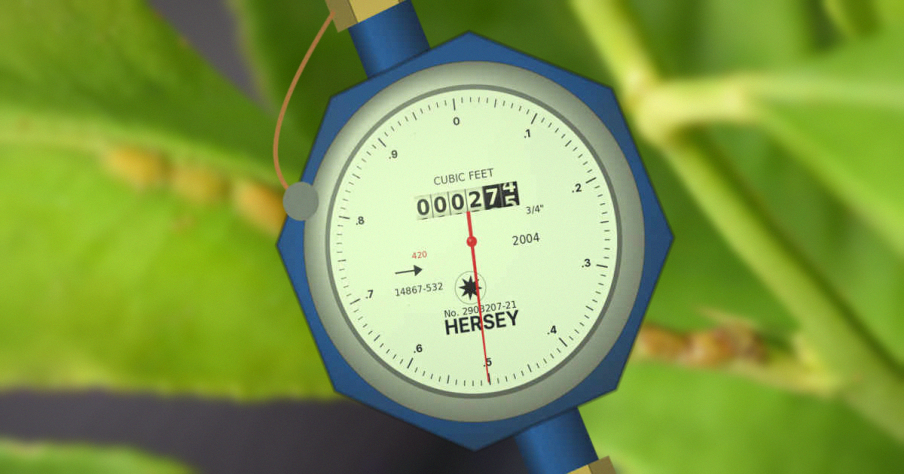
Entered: 274.50 ft³
